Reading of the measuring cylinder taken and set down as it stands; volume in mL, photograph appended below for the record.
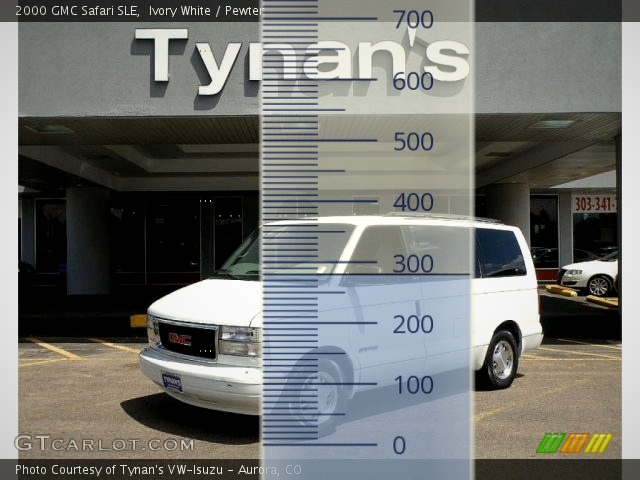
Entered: 280 mL
